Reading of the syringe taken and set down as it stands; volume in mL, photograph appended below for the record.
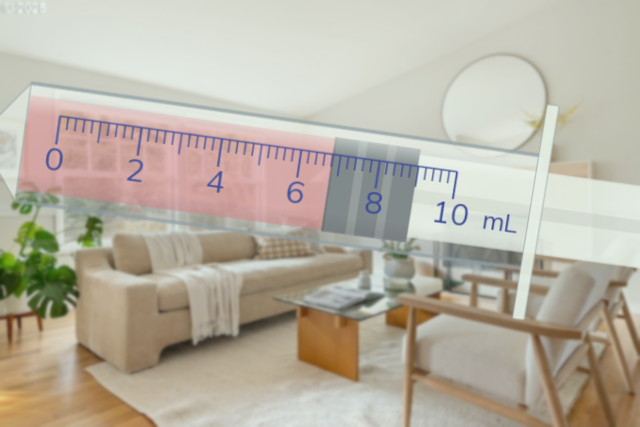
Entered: 6.8 mL
